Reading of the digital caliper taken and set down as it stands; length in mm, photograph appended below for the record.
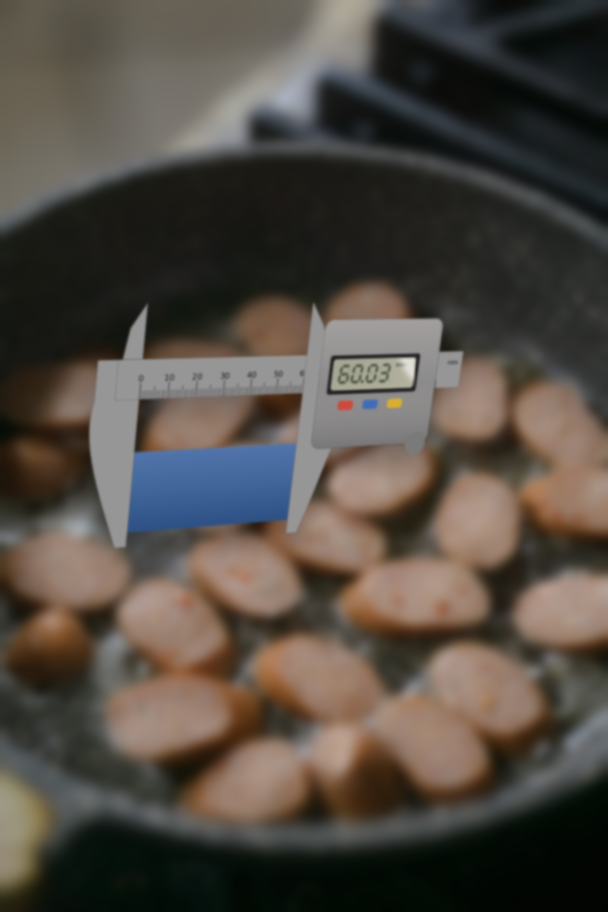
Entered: 60.03 mm
